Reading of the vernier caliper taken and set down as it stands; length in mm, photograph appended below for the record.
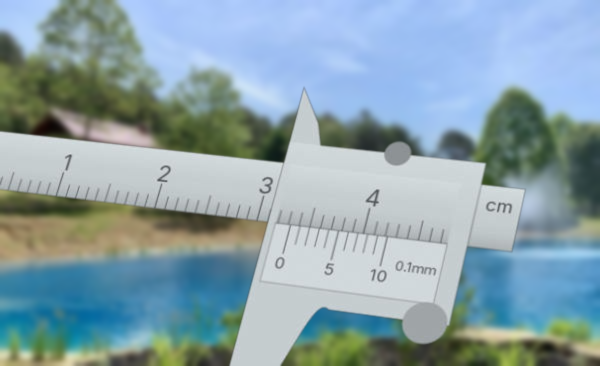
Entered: 33.2 mm
